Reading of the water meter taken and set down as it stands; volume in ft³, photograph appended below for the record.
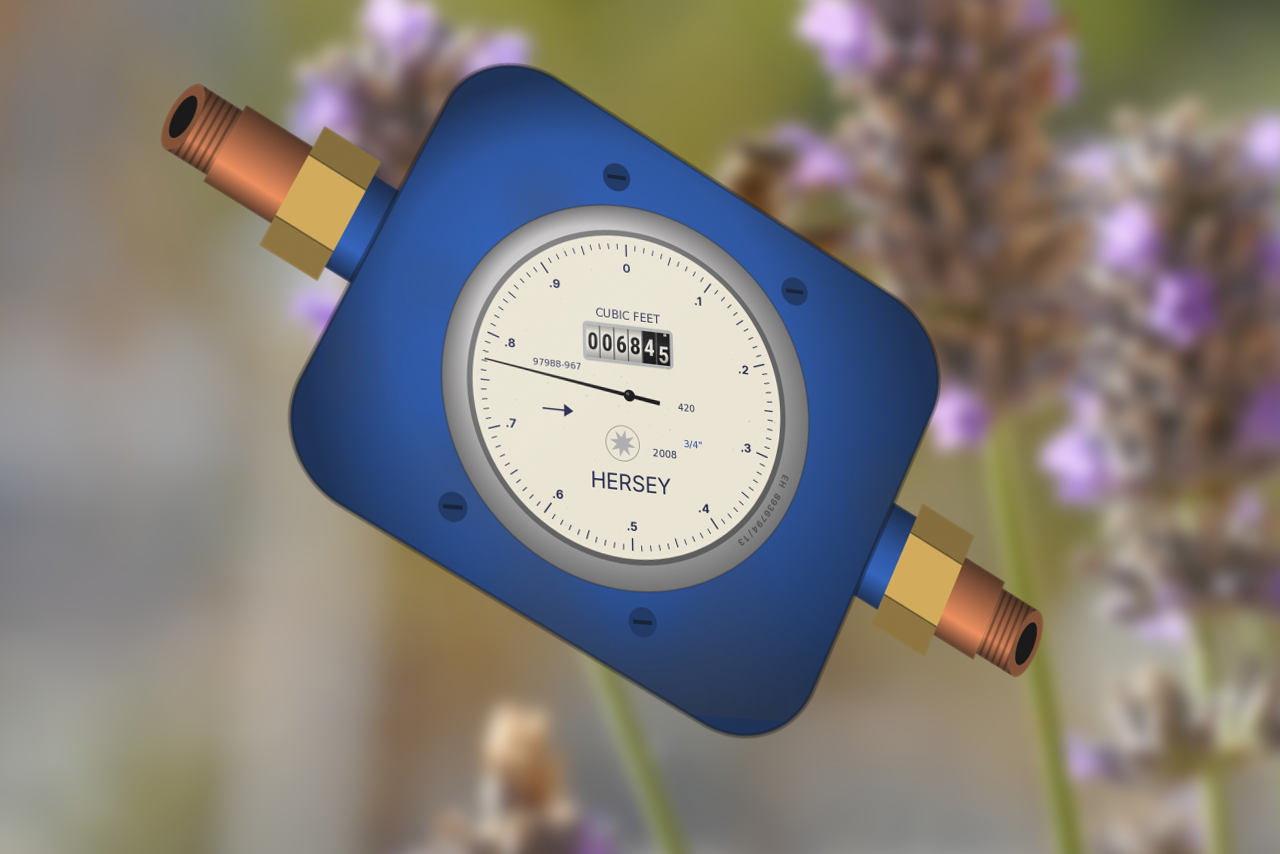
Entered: 6844.77 ft³
